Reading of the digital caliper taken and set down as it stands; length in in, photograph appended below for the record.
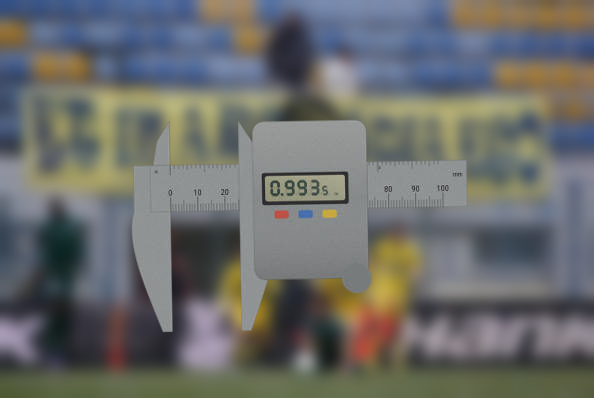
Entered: 0.9935 in
